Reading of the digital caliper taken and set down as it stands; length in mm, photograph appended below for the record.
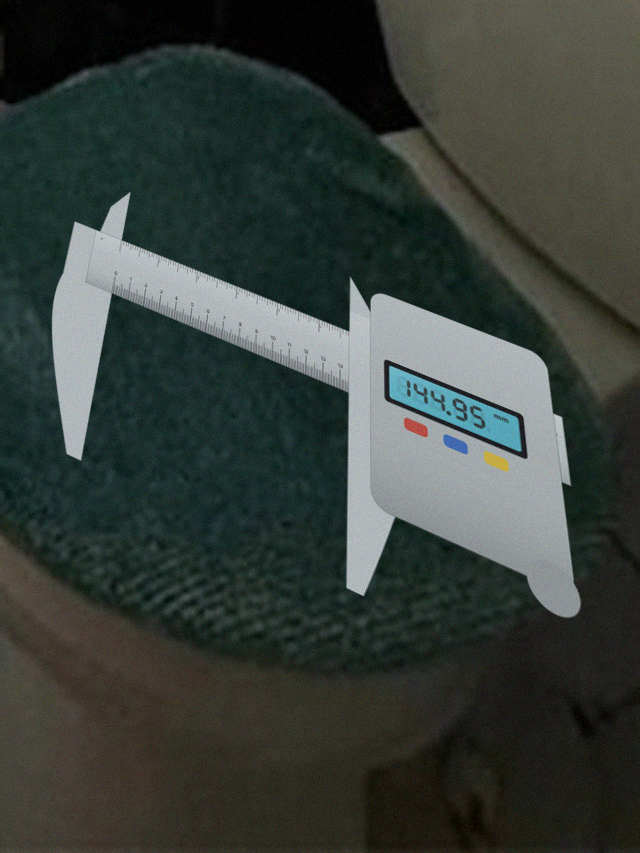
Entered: 144.95 mm
